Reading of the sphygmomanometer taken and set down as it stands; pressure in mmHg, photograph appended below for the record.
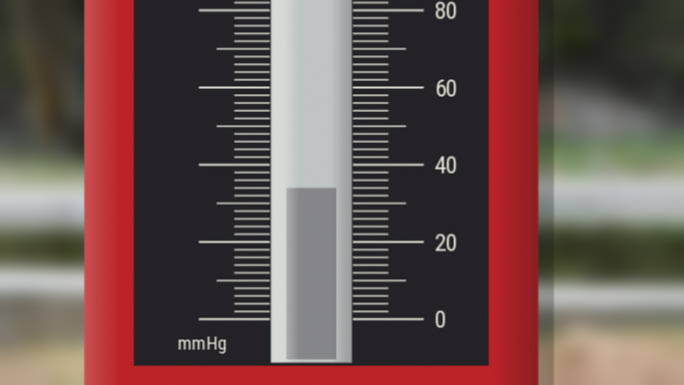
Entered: 34 mmHg
